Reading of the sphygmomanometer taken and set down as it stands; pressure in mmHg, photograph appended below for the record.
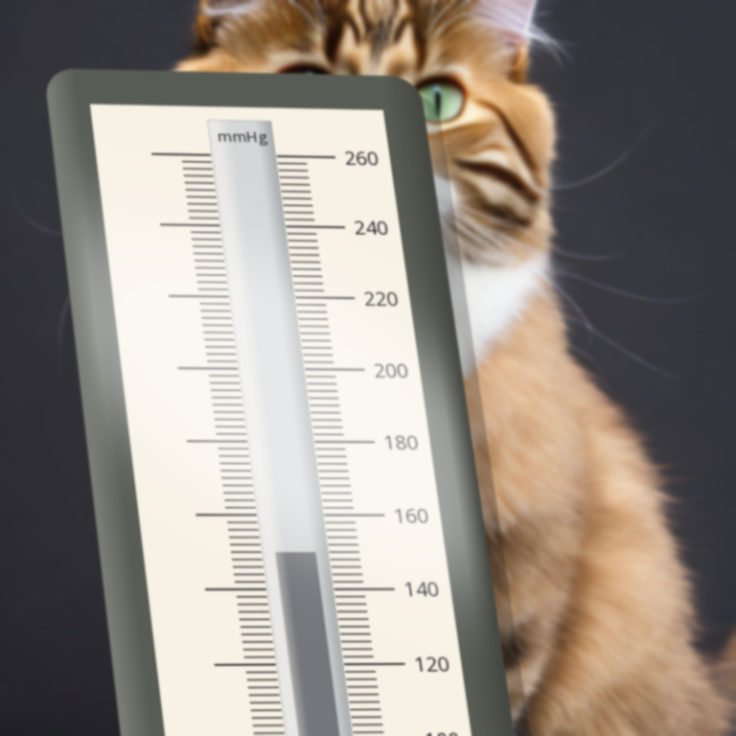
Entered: 150 mmHg
